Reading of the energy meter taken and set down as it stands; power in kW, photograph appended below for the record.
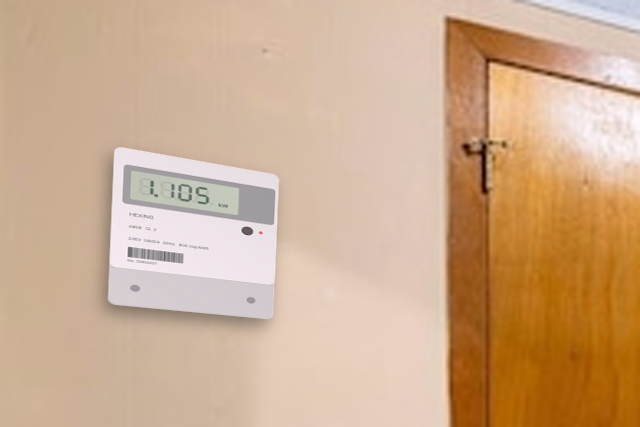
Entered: 1.105 kW
